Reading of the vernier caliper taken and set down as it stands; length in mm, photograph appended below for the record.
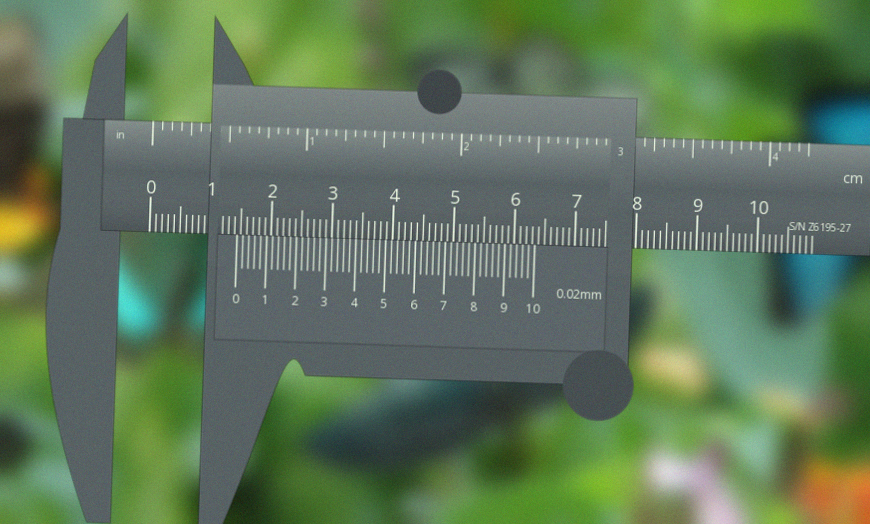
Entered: 14.4 mm
